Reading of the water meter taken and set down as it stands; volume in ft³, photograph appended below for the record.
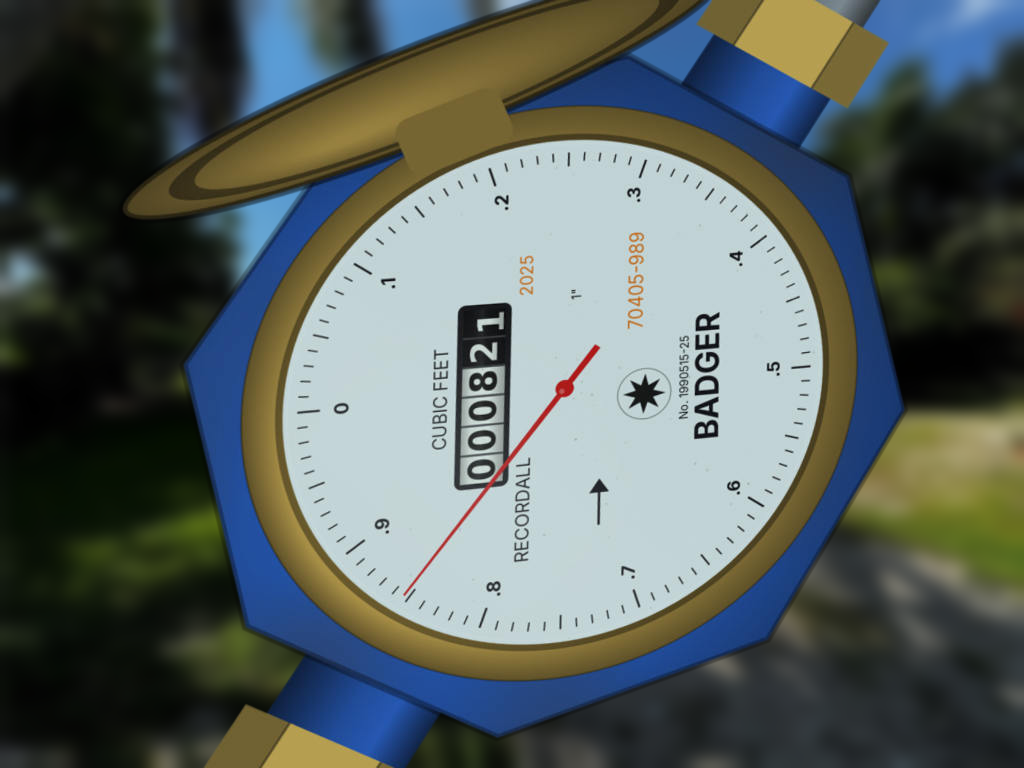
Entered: 820.85 ft³
